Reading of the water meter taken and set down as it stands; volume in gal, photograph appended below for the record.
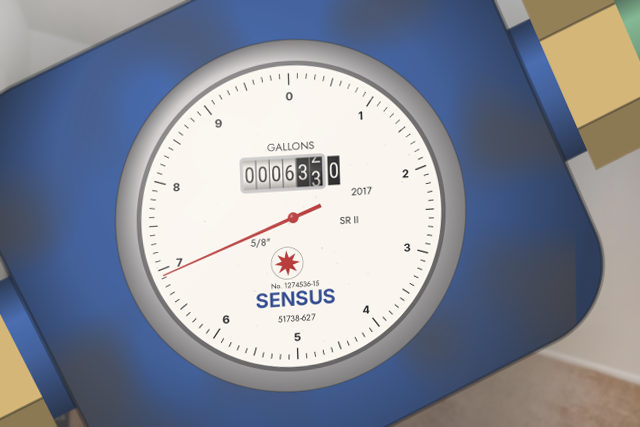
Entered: 6326.9 gal
